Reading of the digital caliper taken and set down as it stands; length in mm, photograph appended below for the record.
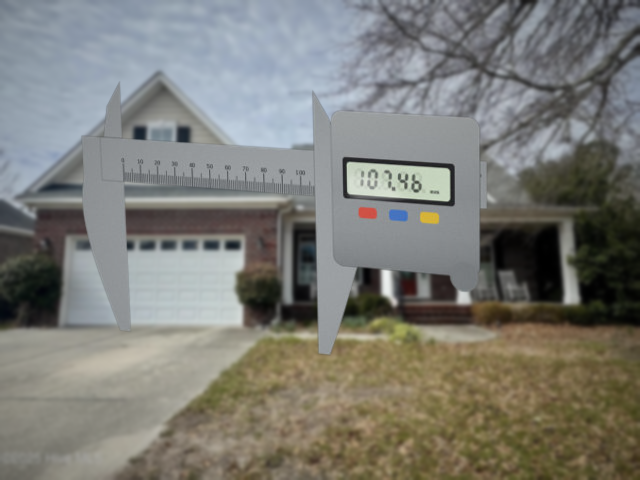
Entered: 107.46 mm
